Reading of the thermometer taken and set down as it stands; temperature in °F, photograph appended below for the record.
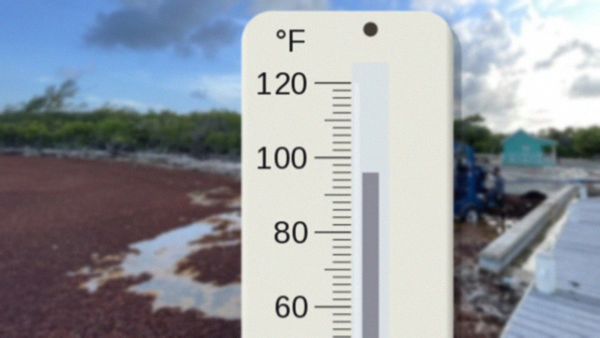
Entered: 96 °F
